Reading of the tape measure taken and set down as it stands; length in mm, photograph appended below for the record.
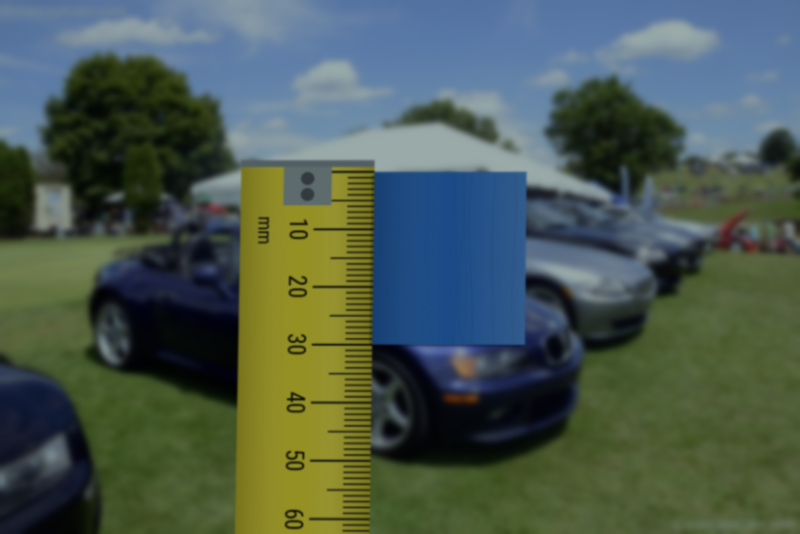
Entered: 30 mm
